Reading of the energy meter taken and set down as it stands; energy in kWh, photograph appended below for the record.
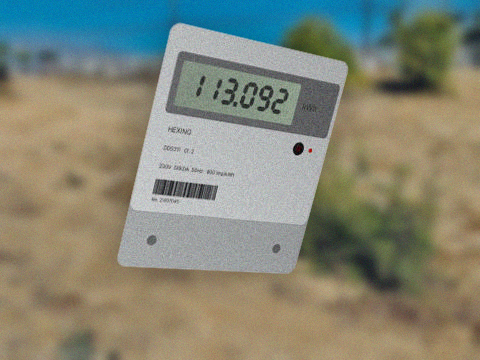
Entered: 113.092 kWh
